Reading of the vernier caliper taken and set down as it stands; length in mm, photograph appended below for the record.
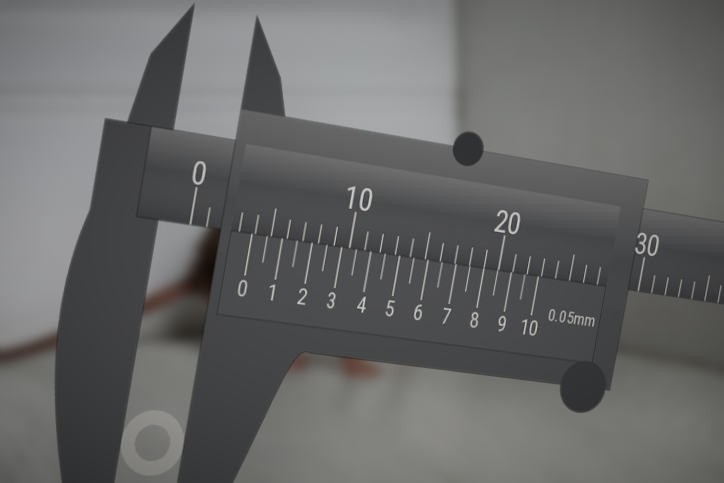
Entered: 3.8 mm
